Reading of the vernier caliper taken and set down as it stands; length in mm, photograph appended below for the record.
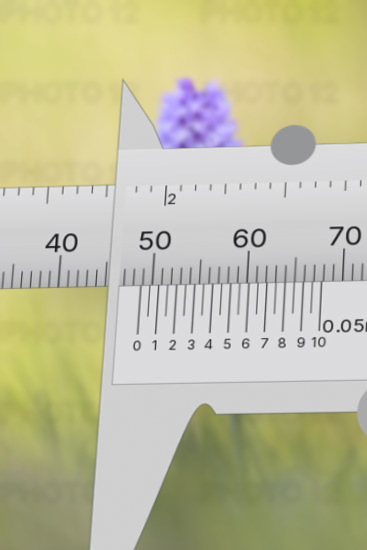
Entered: 48.8 mm
